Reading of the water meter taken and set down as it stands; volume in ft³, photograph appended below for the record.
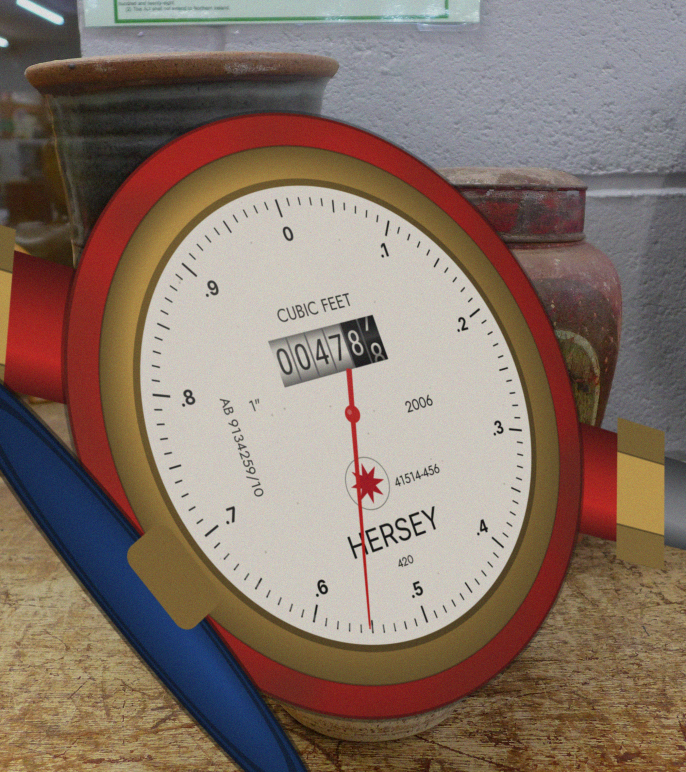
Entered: 4787.55 ft³
